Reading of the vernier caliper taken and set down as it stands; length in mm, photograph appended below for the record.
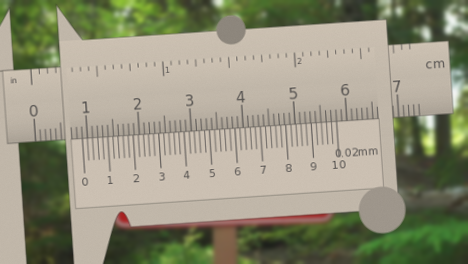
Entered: 9.0 mm
